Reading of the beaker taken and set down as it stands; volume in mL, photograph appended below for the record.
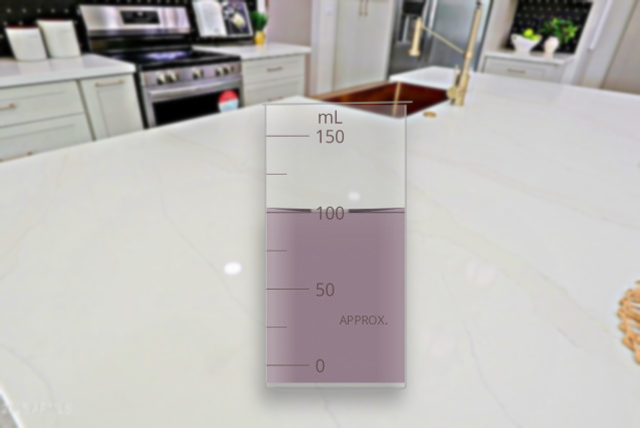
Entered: 100 mL
